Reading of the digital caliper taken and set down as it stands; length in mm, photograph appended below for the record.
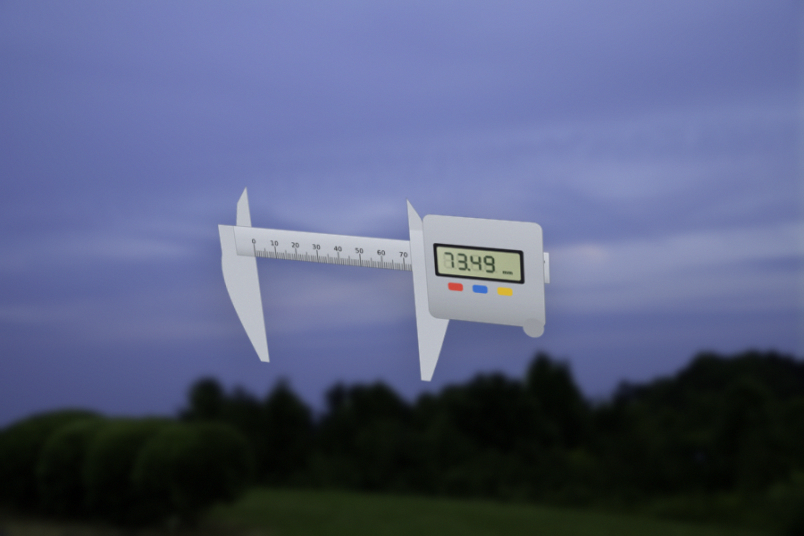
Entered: 73.49 mm
